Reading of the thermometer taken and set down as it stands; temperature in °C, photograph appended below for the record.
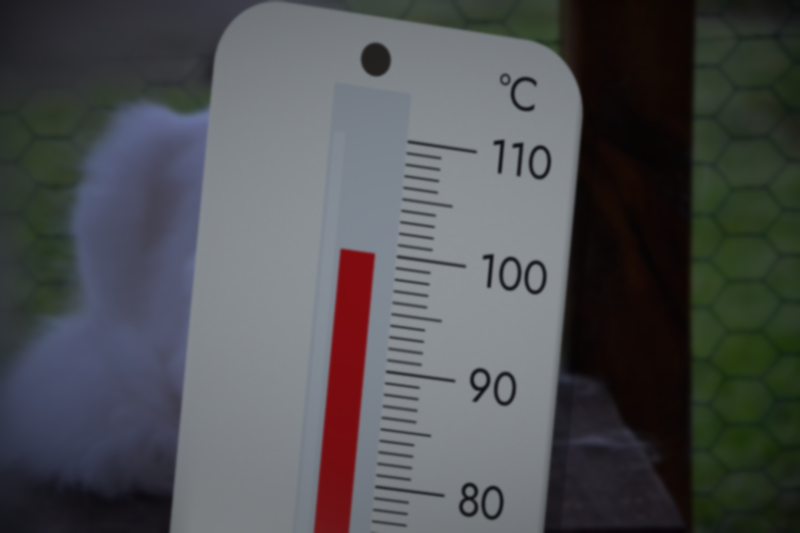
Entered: 100 °C
